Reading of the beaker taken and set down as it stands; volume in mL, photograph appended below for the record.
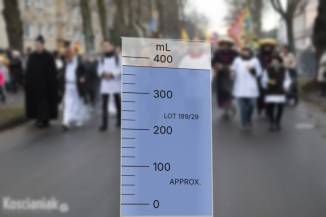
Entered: 375 mL
